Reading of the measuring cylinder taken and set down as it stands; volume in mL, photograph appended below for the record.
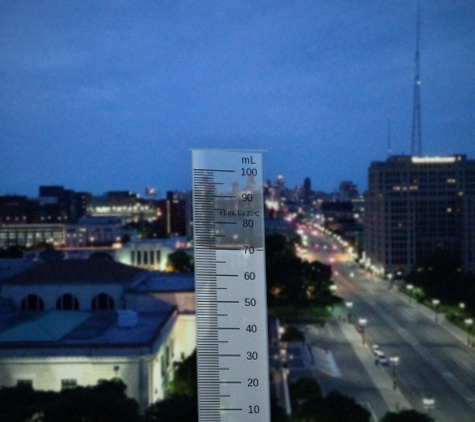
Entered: 70 mL
